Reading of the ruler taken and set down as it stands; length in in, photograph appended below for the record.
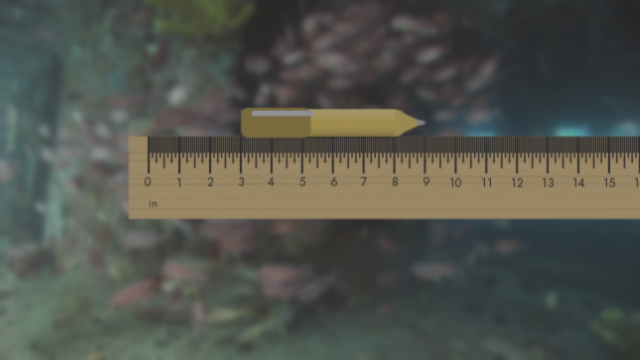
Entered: 6 in
